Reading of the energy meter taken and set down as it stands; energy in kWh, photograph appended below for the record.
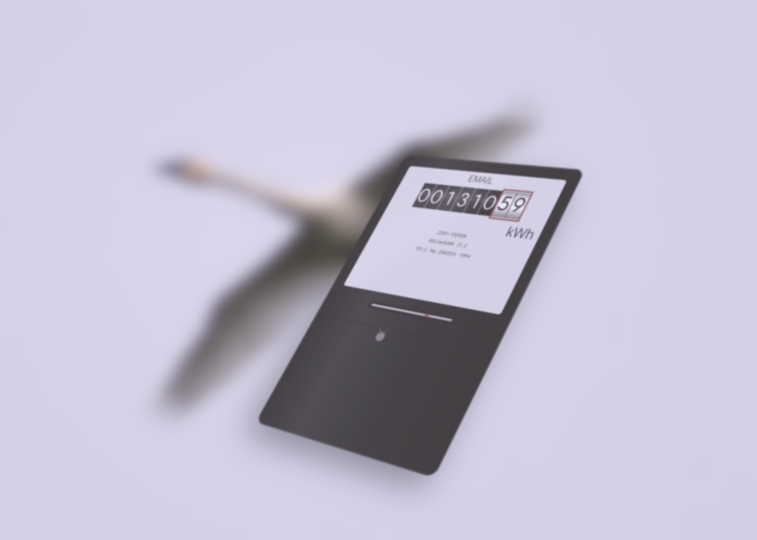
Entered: 1310.59 kWh
